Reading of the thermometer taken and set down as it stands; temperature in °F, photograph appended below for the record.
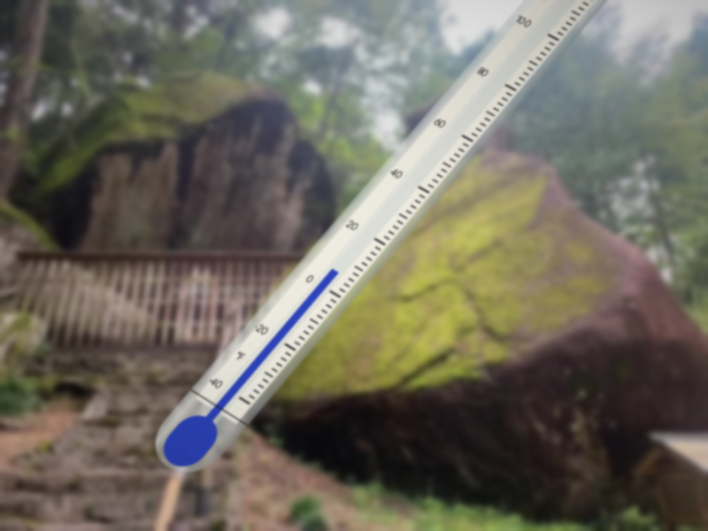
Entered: 6 °F
